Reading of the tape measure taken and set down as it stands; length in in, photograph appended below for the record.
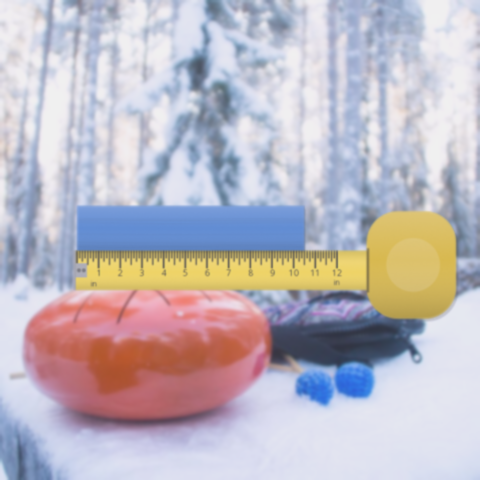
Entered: 10.5 in
